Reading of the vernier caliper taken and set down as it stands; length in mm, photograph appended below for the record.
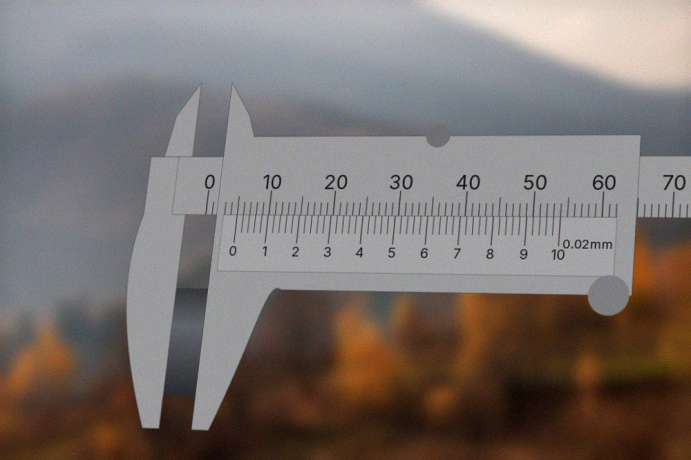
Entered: 5.0 mm
